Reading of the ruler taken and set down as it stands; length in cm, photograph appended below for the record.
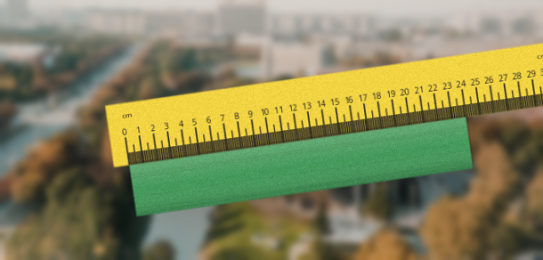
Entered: 24 cm
